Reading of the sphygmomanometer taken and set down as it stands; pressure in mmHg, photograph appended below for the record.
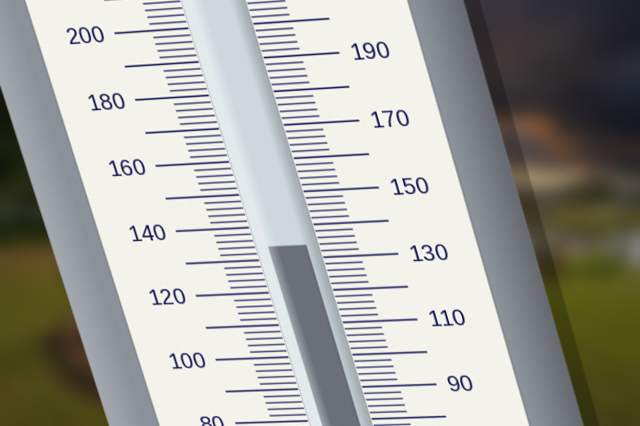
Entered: 134 mmHg
